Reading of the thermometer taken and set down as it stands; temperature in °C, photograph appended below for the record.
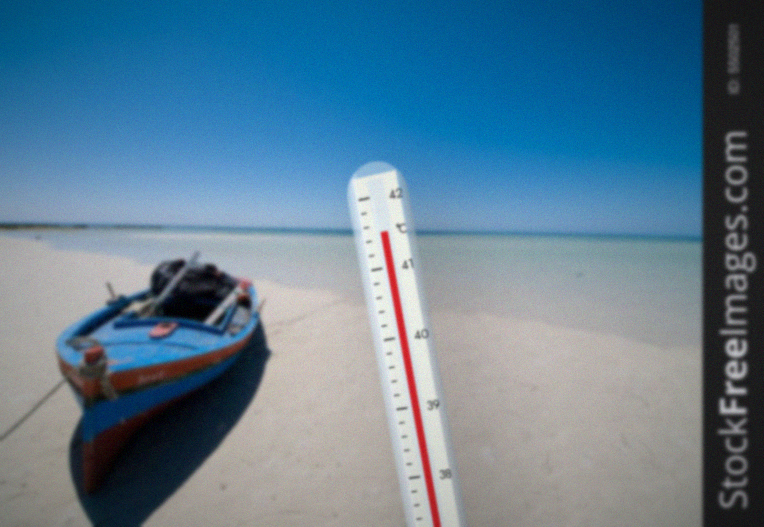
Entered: 41.5 °C
